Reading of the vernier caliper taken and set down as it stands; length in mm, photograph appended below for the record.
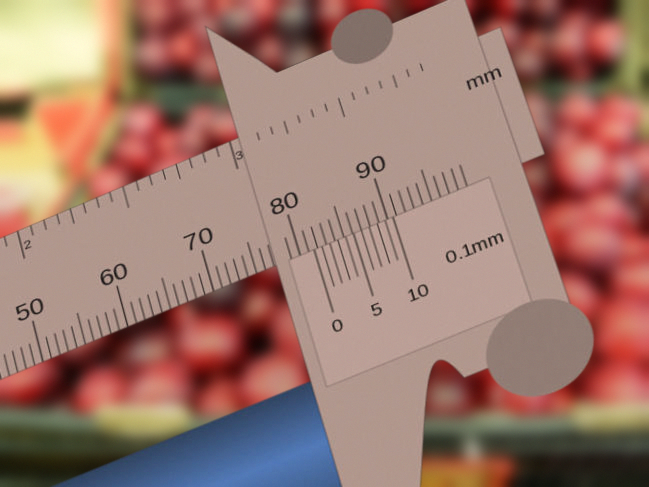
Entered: 81.6 mm
